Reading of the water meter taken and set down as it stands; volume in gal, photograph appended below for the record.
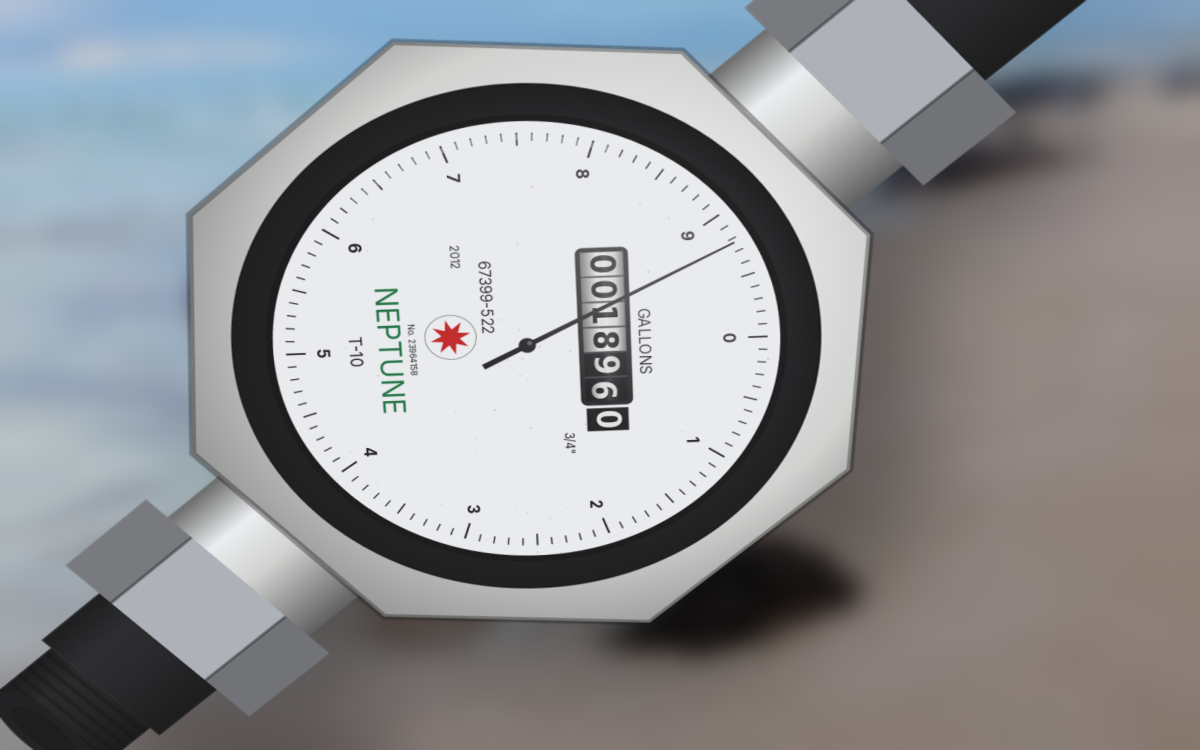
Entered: 18959.2 gal
